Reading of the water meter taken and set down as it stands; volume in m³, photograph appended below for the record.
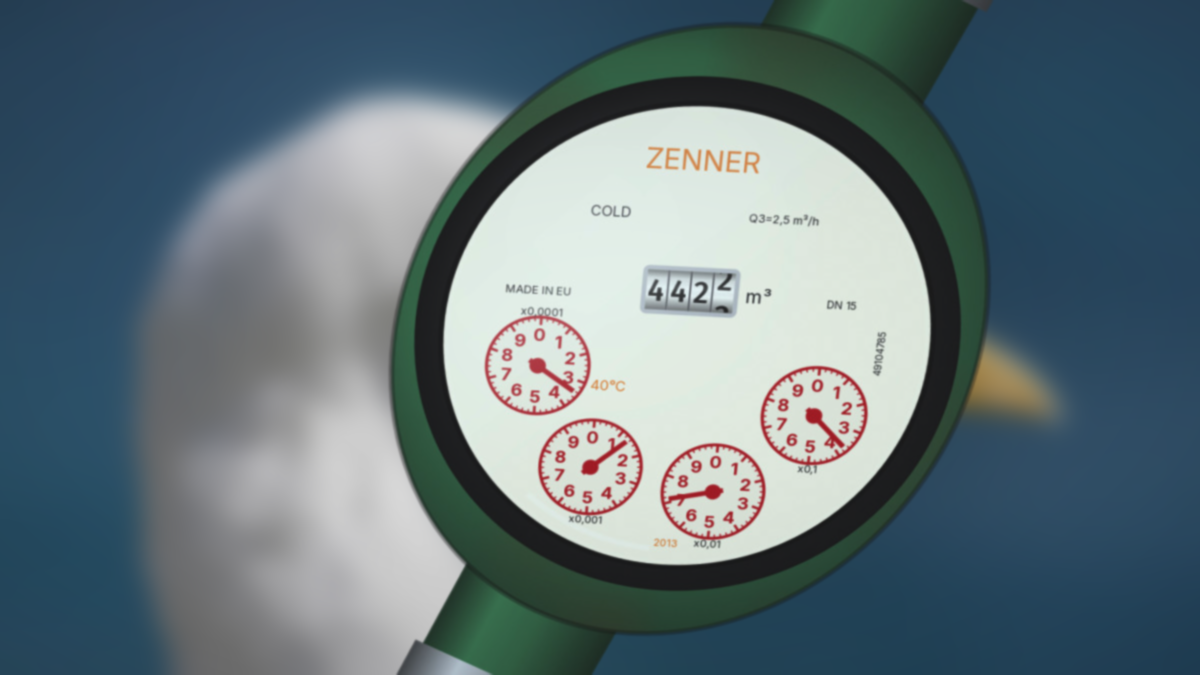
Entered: 4422.3713 m³
